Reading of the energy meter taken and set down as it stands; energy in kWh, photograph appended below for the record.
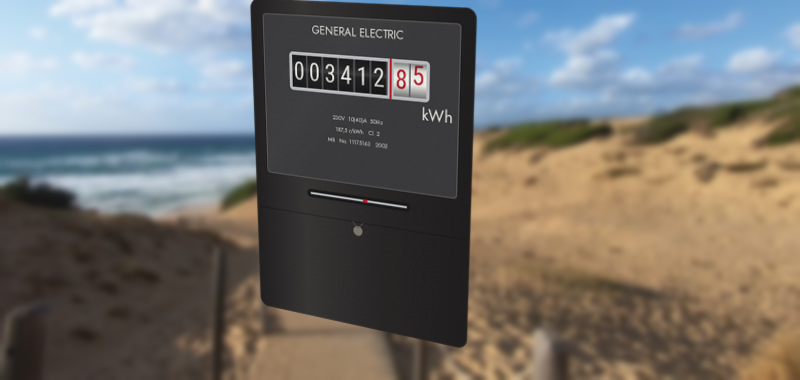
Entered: 3412.85 kWh
